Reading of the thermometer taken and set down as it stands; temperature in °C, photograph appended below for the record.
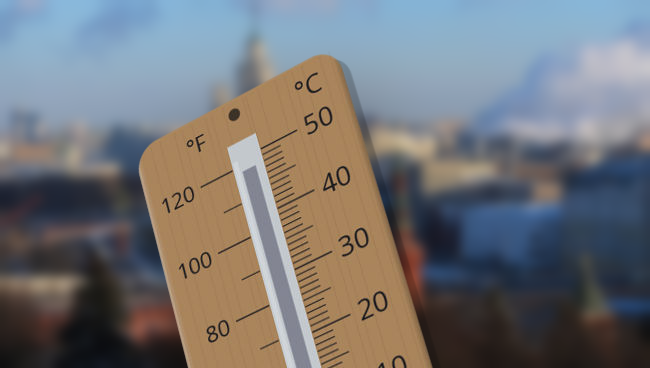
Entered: 48 °C
